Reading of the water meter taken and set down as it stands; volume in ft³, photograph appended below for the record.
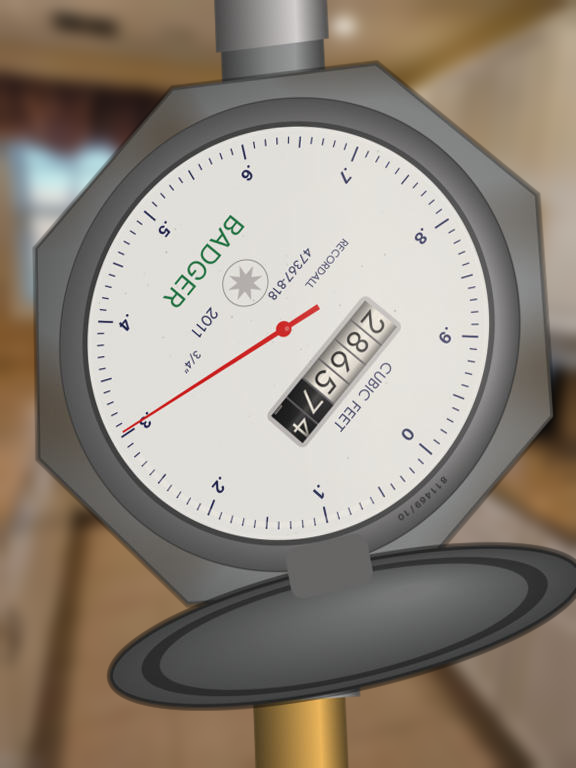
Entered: 286574.30 ft³
